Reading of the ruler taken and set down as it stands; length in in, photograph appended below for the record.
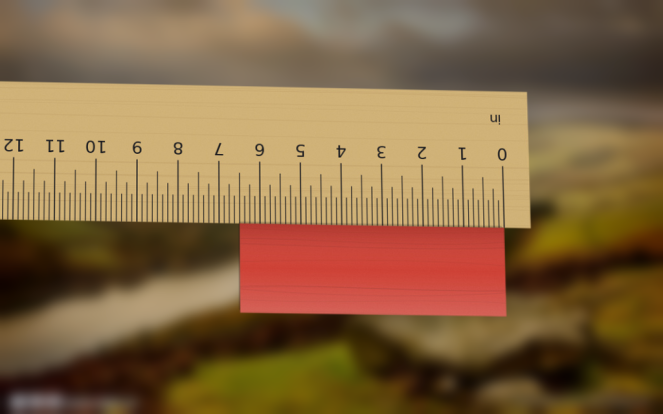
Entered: 6.5 in
